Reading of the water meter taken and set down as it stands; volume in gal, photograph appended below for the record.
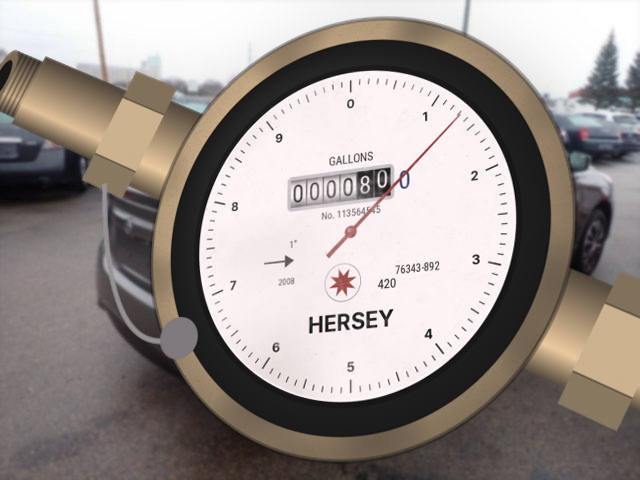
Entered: 801.3 gal
